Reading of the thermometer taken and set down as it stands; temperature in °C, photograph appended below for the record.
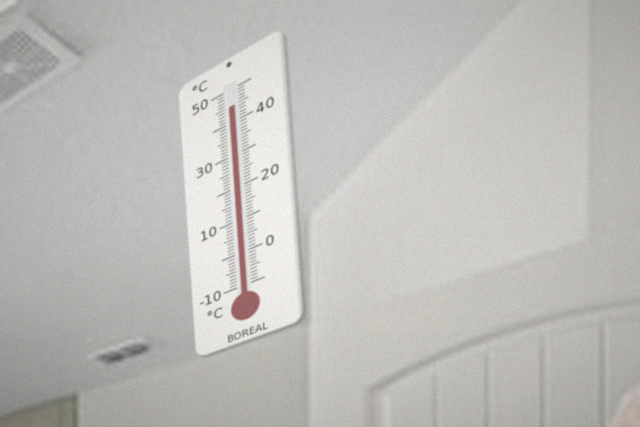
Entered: 45 °C
